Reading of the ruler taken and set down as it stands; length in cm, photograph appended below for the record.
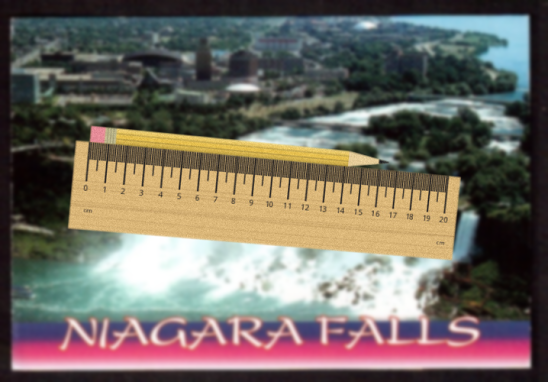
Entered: 16.5 cm
